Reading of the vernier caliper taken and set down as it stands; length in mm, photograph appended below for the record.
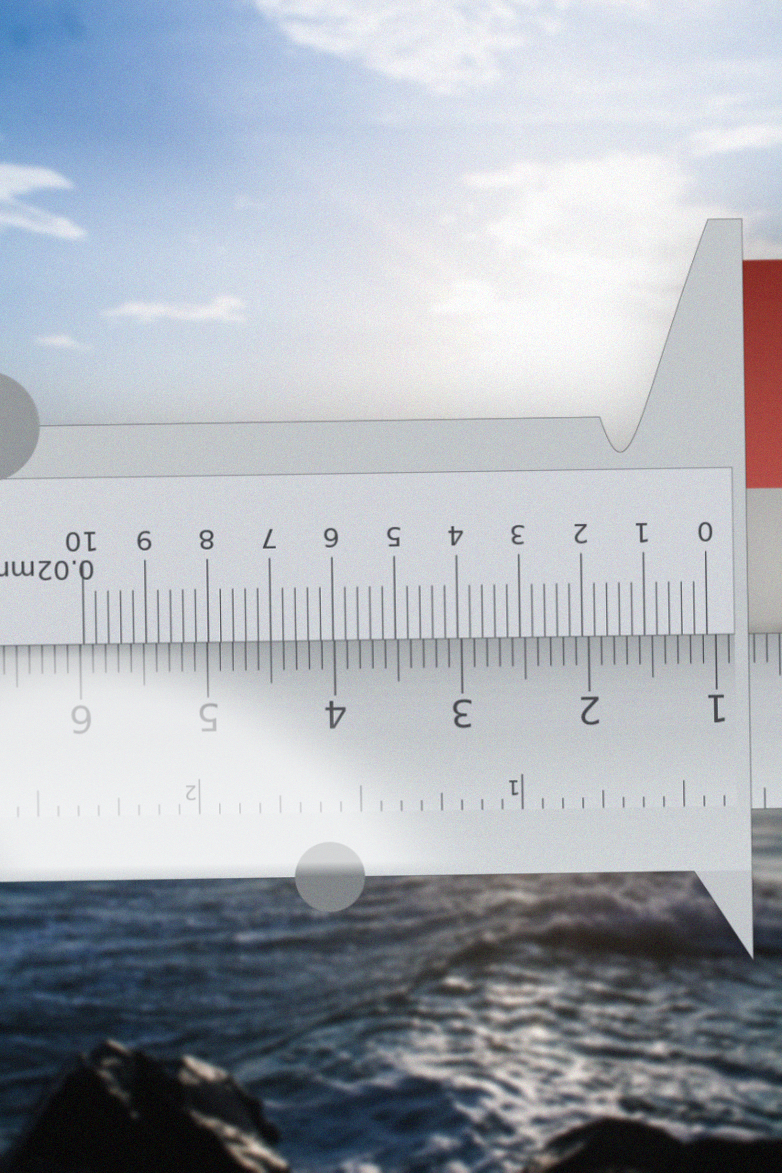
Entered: 10.7 mm
